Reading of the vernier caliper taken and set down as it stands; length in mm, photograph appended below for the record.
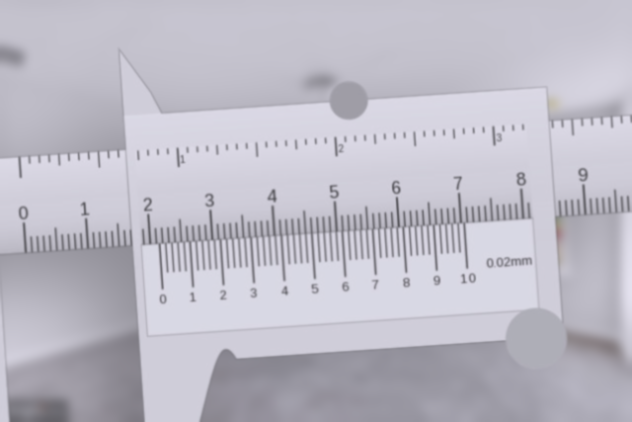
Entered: 21.5 mm
